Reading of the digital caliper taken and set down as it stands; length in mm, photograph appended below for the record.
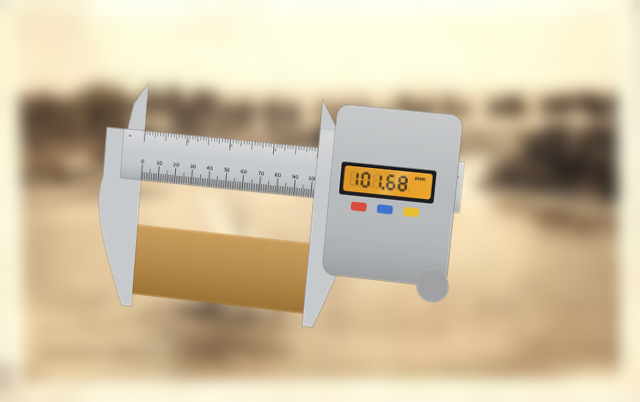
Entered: 101.68 mm
